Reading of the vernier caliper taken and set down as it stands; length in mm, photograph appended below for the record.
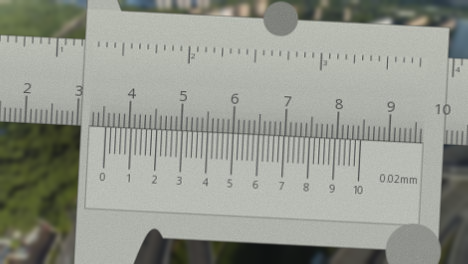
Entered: 35.5 mm
